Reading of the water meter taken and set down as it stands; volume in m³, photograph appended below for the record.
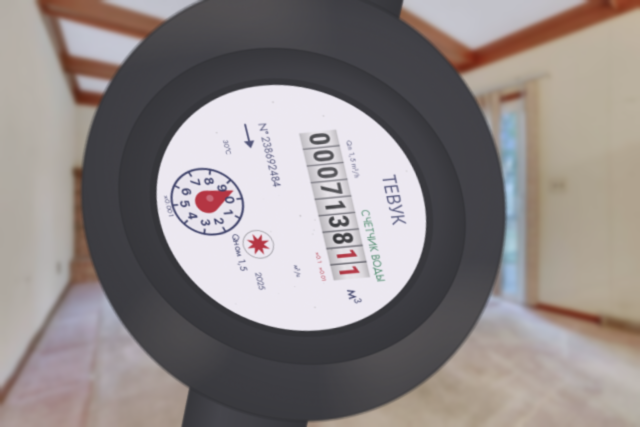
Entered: 7138.109 m³
